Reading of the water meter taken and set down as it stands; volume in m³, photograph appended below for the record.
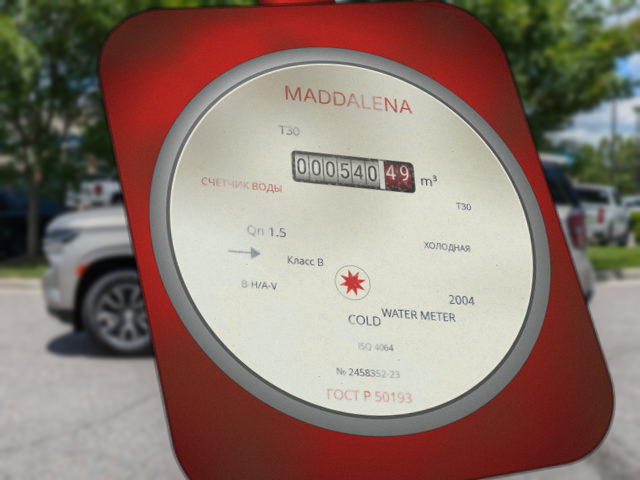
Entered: 540.49 m³
